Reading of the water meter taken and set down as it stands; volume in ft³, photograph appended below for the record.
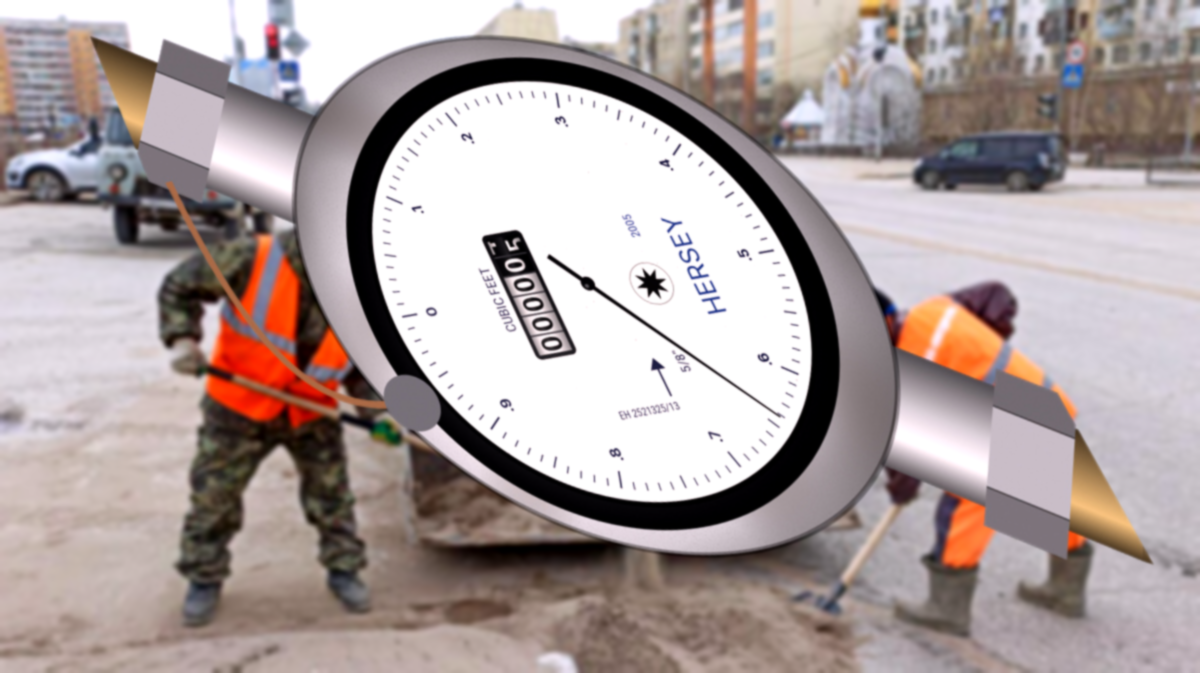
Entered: 4.64 ft³
